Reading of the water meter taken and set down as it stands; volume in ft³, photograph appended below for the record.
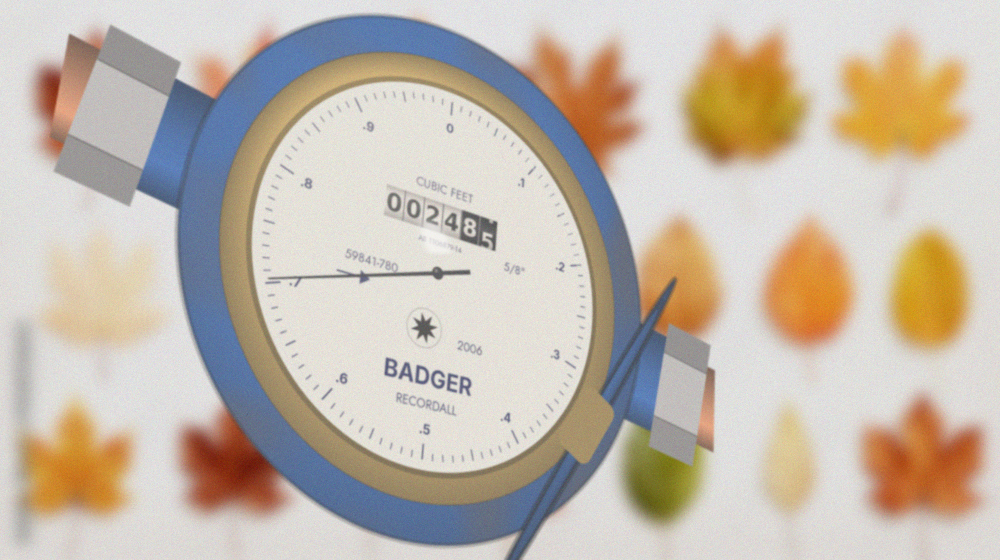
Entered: 2484.70 ft³
